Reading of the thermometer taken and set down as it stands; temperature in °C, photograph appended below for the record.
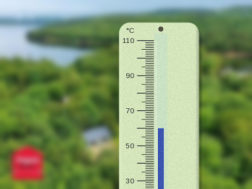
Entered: 60 °C
